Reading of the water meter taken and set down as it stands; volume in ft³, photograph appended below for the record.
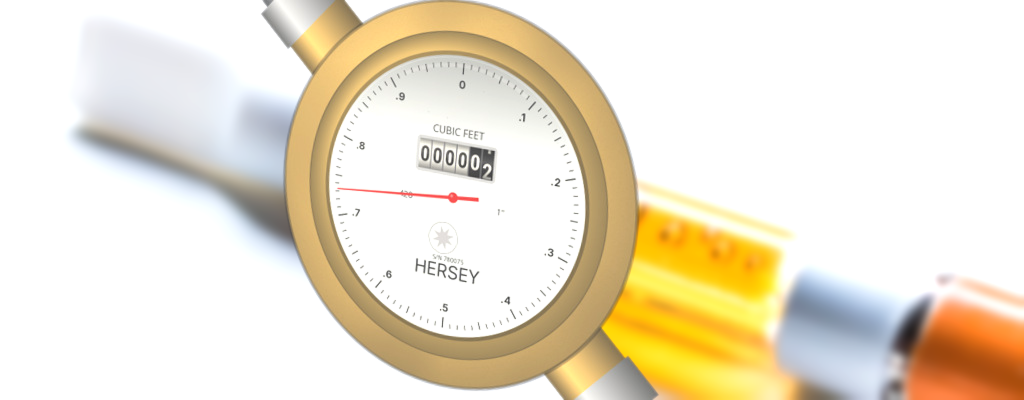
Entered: 1.73 ft³
